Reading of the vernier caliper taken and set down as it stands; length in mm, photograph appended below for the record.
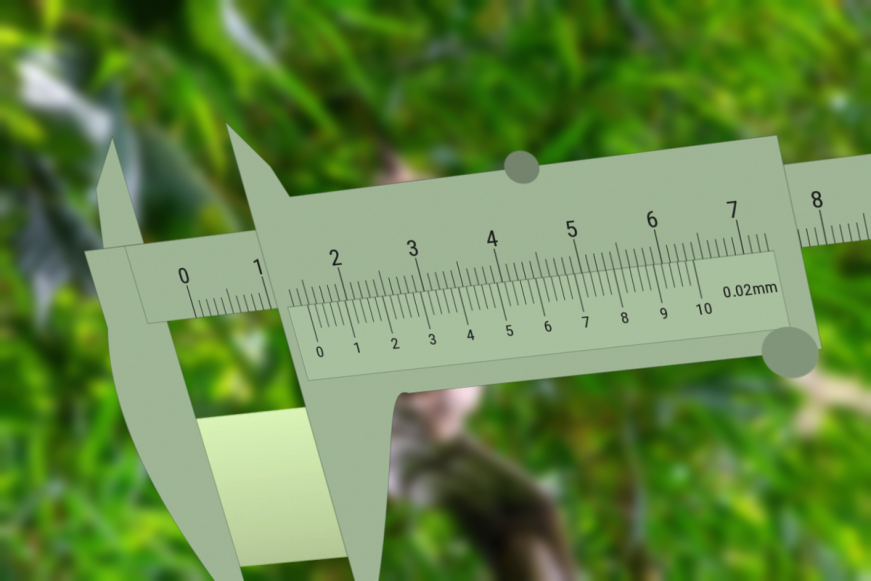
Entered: 14.8 mm
